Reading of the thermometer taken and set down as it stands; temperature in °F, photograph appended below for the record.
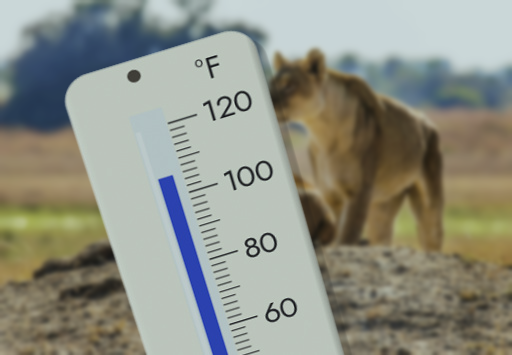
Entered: 106 °F
